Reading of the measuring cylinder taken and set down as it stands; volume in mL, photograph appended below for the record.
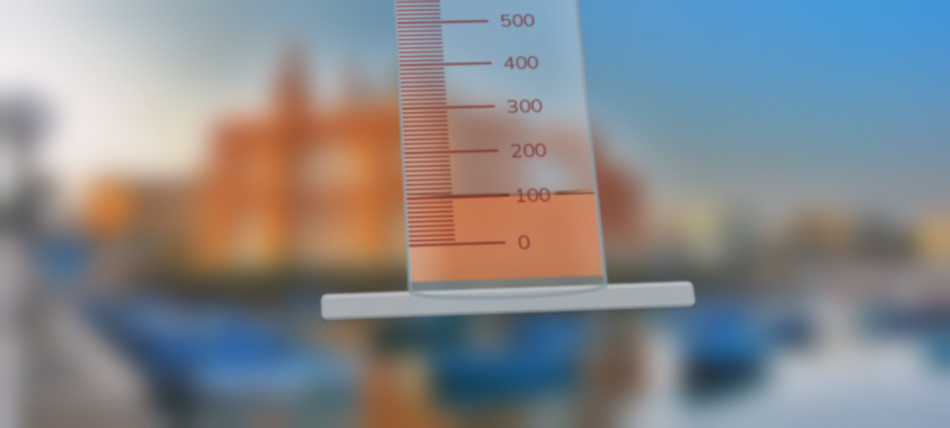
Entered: 100 mL
